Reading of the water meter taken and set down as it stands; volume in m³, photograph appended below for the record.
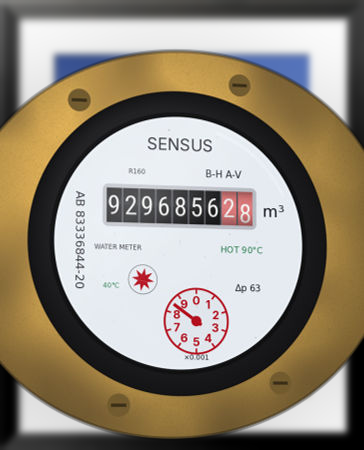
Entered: 9296856.278 m³
